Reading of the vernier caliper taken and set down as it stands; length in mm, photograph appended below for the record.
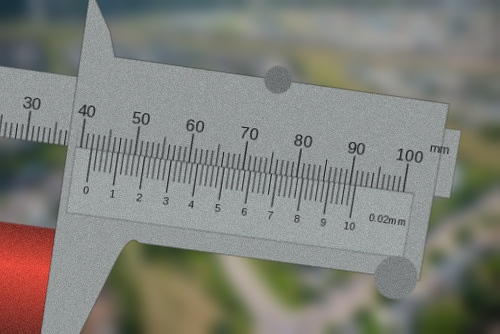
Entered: 42.0 mm
